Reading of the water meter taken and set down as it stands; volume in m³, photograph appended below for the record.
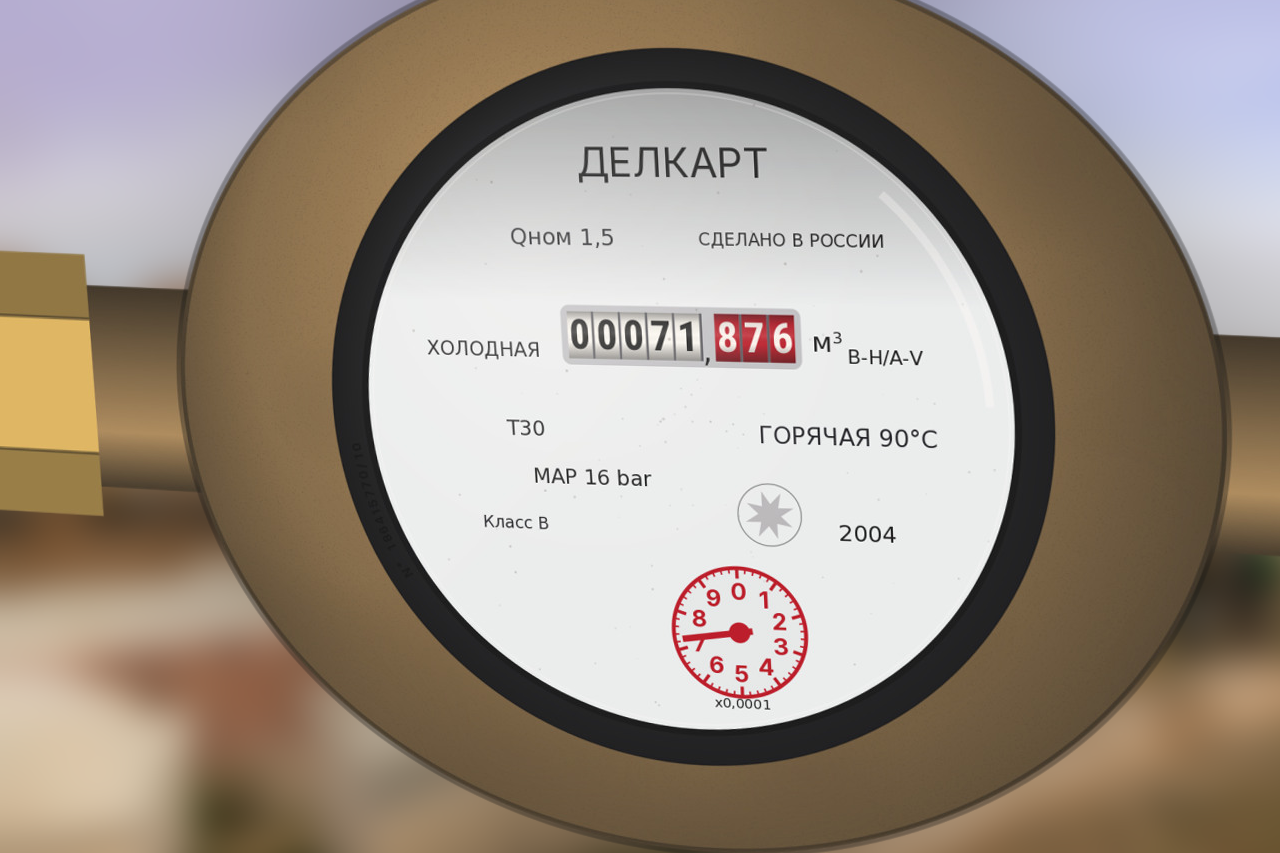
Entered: 71.8767 m³
